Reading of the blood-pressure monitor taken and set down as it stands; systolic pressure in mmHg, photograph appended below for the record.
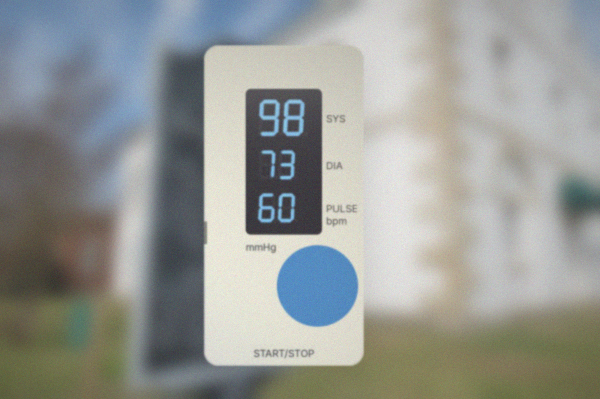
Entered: 98 mmHg
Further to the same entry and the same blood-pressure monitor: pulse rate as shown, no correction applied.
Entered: 60 bpm
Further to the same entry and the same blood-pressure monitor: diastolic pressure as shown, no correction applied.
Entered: 73 mmHg
